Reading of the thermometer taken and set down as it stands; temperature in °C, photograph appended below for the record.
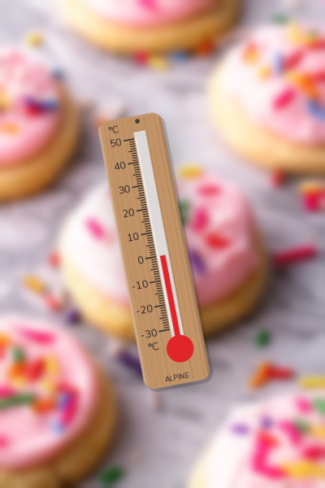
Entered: 0 °C
